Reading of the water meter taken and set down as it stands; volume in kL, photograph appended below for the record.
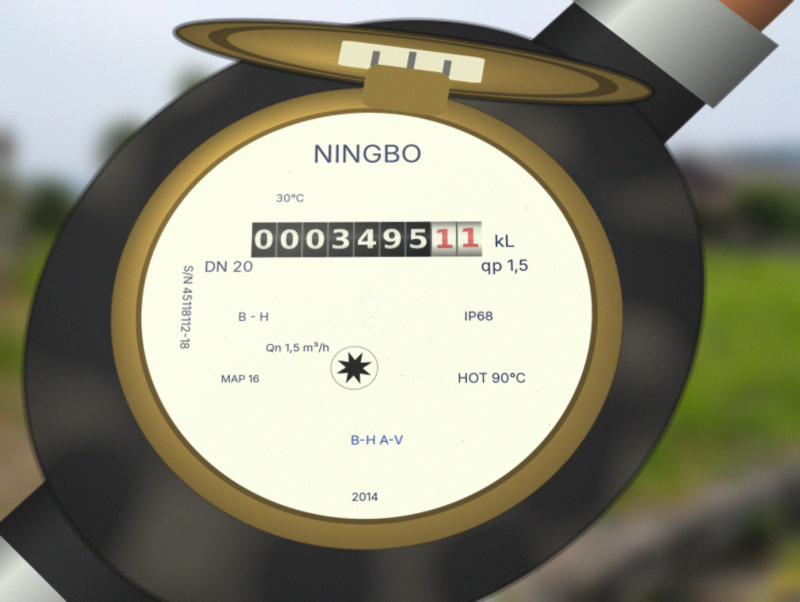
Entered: 3495.11 kL
